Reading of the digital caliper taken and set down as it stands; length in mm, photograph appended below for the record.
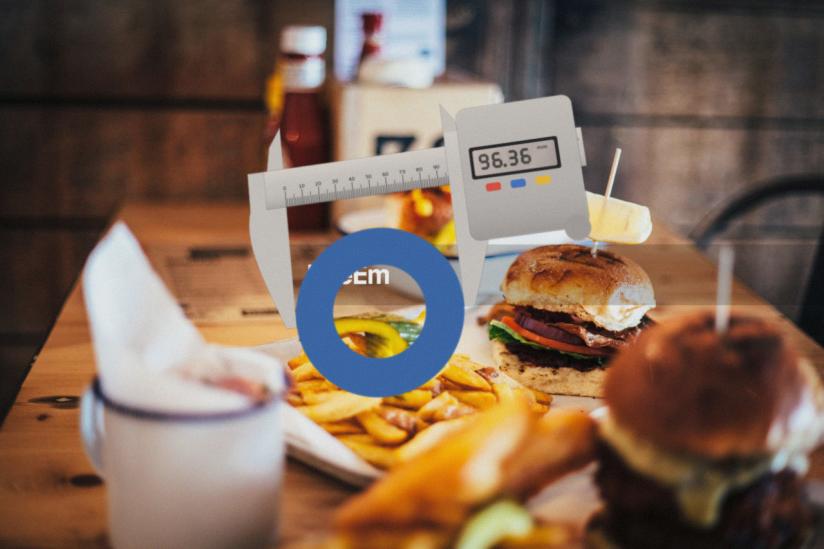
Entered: 96.36 mm
